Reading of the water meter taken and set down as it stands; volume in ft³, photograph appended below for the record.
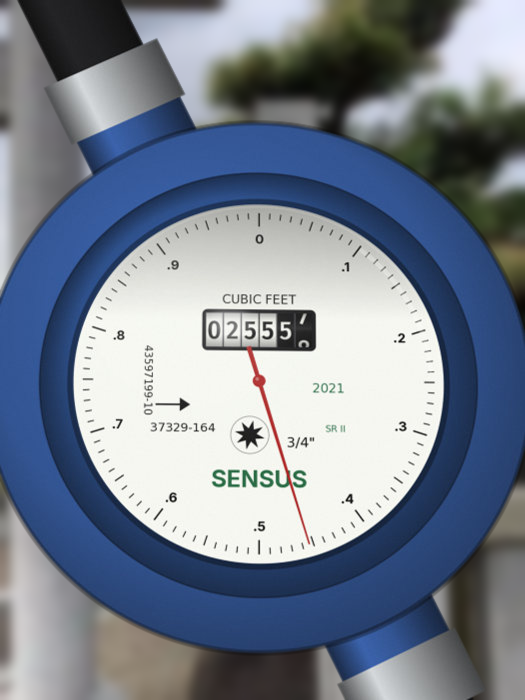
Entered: 25557.45 ft³
